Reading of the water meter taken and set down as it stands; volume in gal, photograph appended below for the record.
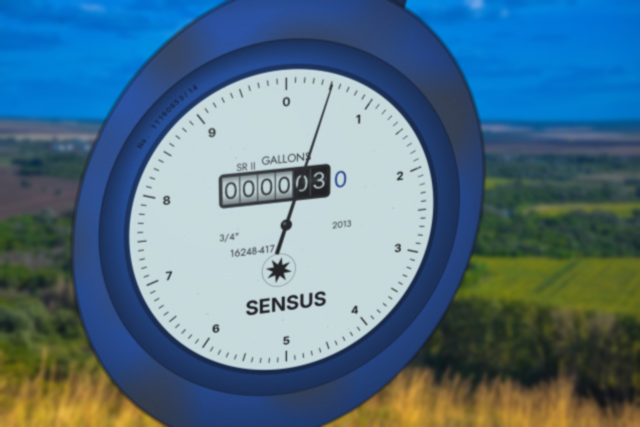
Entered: 30.5 gal
